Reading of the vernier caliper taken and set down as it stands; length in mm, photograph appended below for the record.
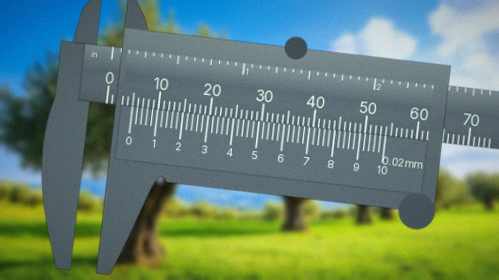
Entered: 5.0 mm
